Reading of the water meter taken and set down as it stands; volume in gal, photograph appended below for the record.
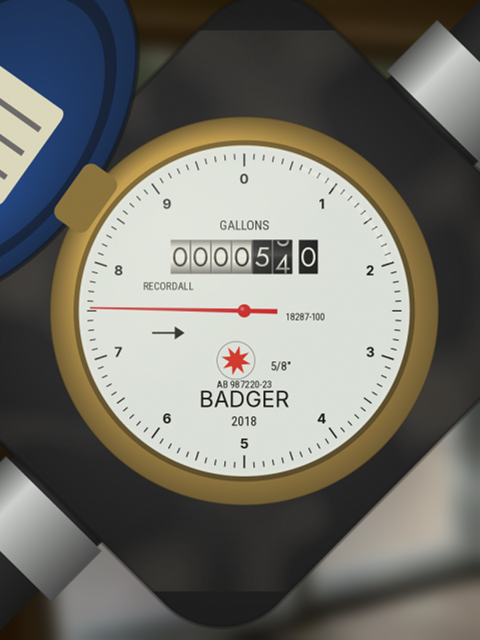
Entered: 537.5 gal
